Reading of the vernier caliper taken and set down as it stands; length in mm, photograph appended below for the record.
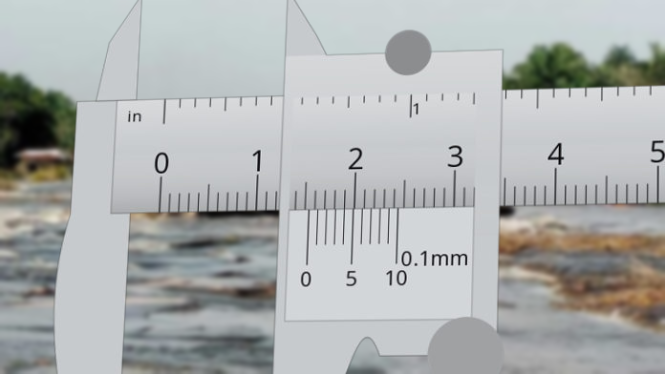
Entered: 15.4 mm
